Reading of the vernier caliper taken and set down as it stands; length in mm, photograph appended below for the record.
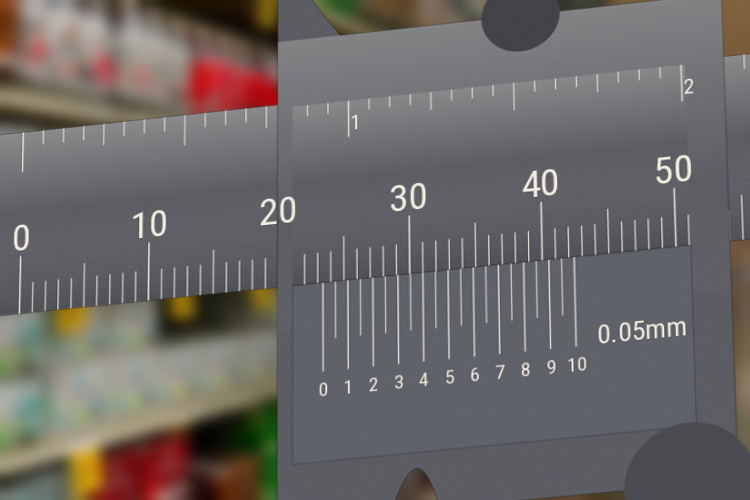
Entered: 23.4 mm
